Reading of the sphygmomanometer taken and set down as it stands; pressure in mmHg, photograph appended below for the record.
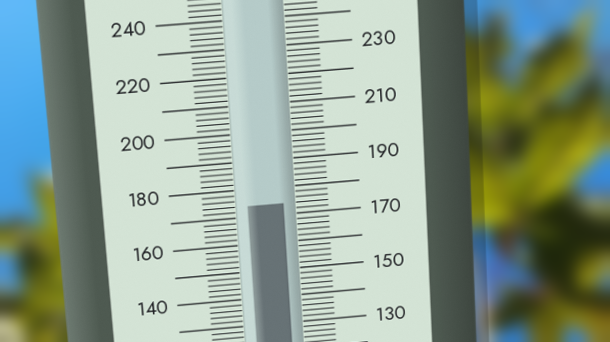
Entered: 174 mmHg
